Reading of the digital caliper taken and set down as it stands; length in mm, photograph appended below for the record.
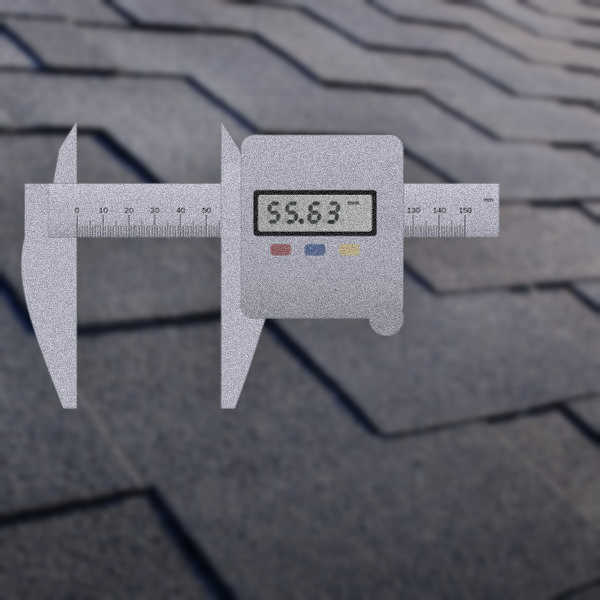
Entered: 55.63 mm
